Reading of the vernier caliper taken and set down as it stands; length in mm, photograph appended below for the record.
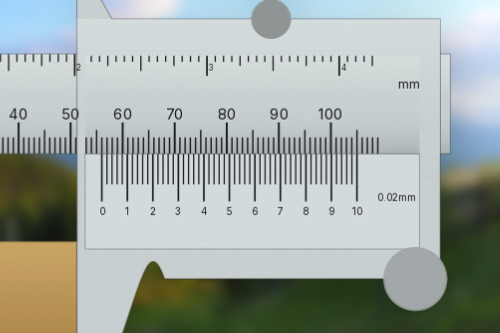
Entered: 56.0 mm
